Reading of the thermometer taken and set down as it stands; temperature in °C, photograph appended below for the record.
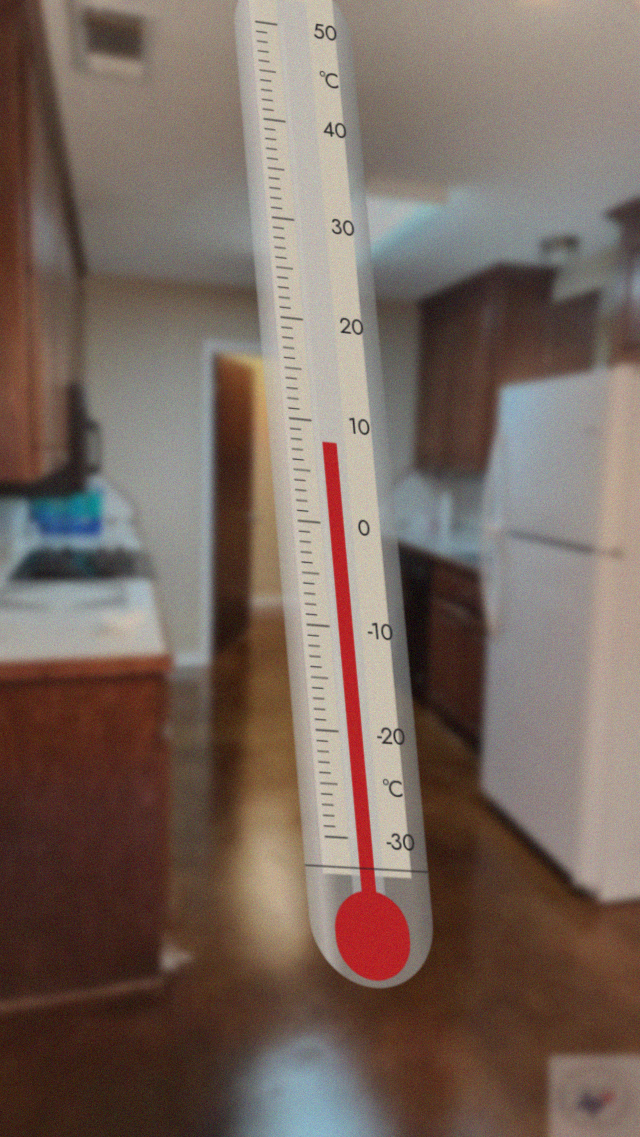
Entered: 8 °C
